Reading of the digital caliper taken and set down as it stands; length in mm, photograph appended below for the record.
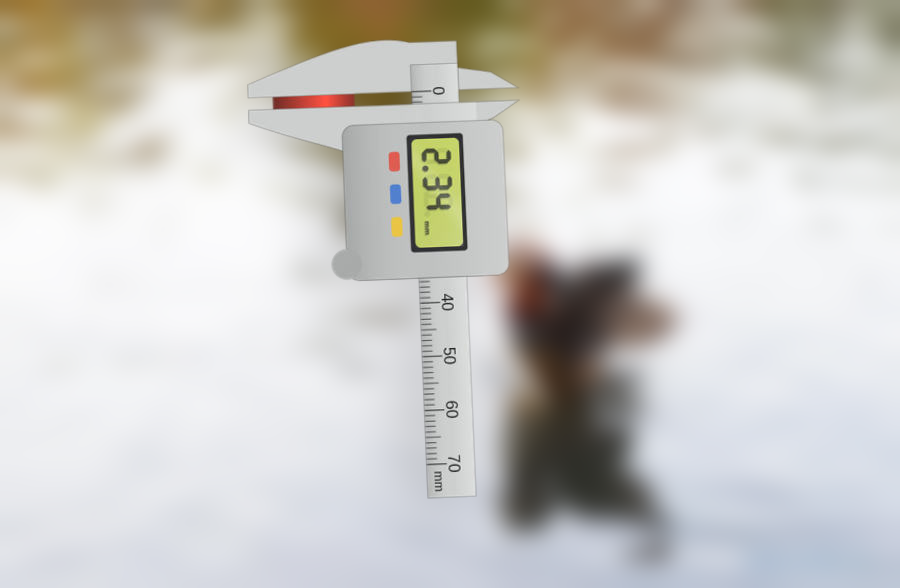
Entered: 2.34 mm
